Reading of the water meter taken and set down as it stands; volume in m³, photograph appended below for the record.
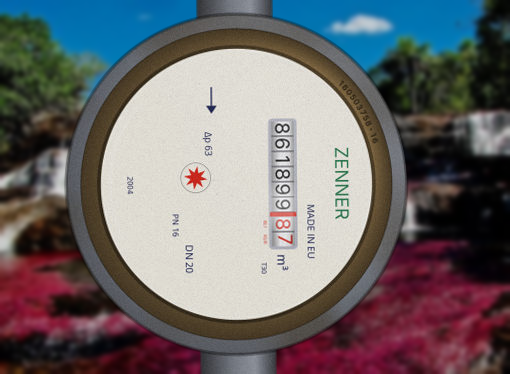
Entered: 861899.87 m³
